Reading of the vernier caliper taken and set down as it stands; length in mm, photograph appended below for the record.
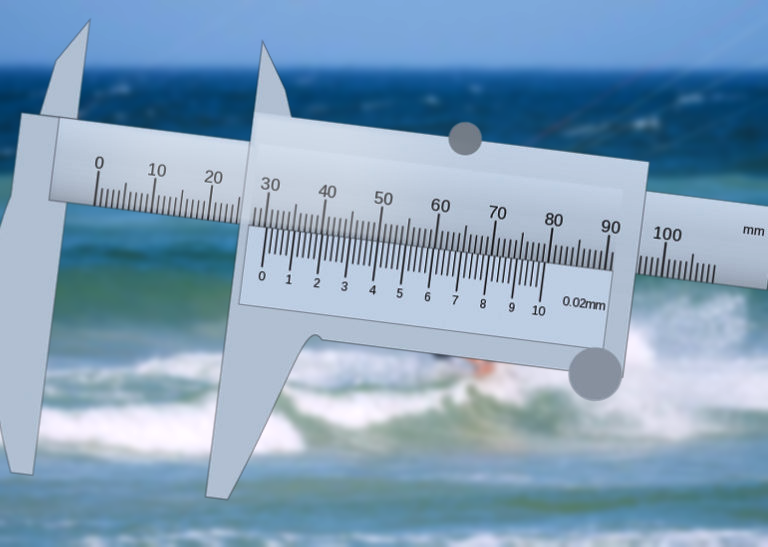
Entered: 30.4 mm
